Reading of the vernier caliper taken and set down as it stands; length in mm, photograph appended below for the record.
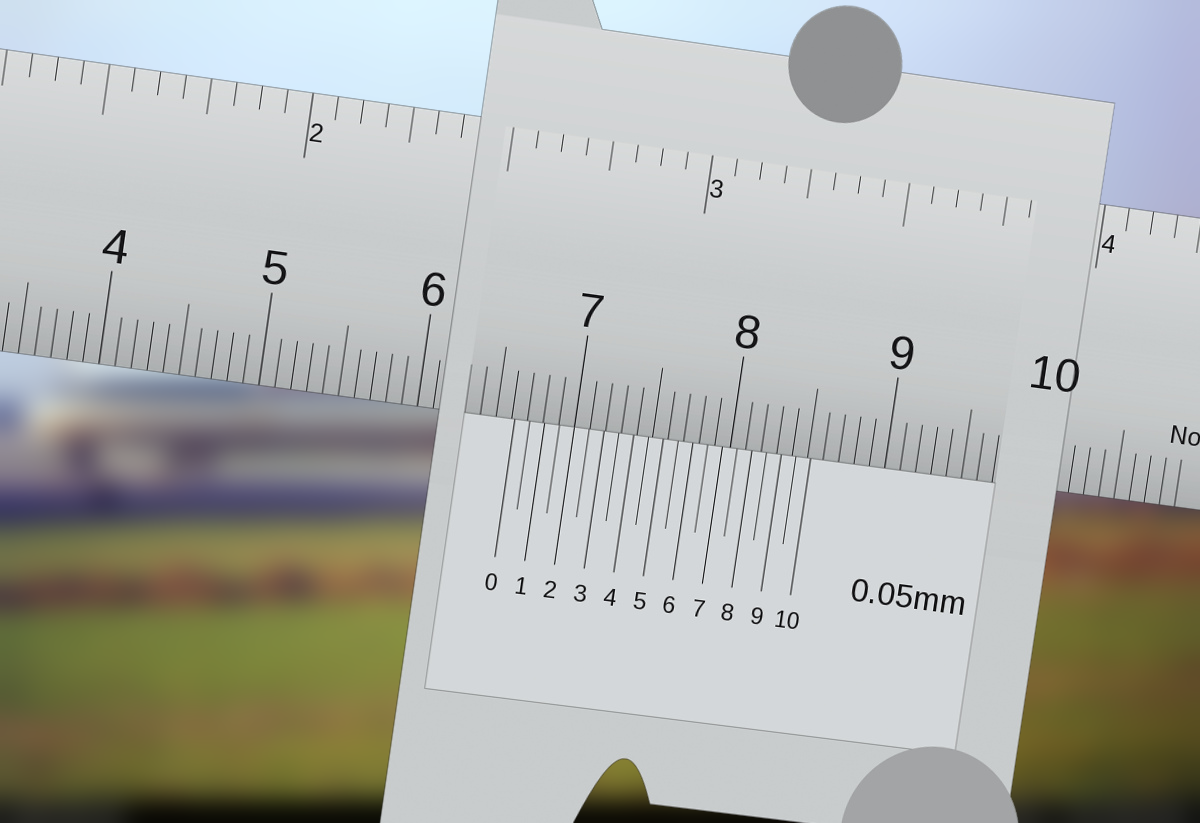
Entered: 66.2 mm
